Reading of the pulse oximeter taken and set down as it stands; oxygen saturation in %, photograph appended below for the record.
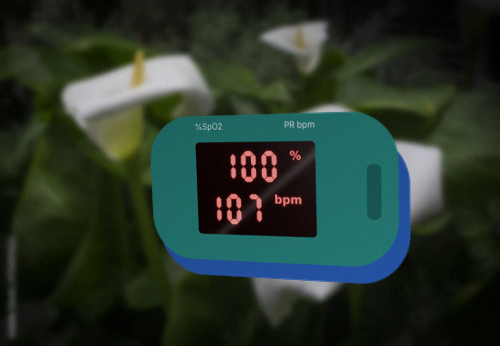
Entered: 100 %
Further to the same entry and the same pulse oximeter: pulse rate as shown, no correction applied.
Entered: 107 bpm
